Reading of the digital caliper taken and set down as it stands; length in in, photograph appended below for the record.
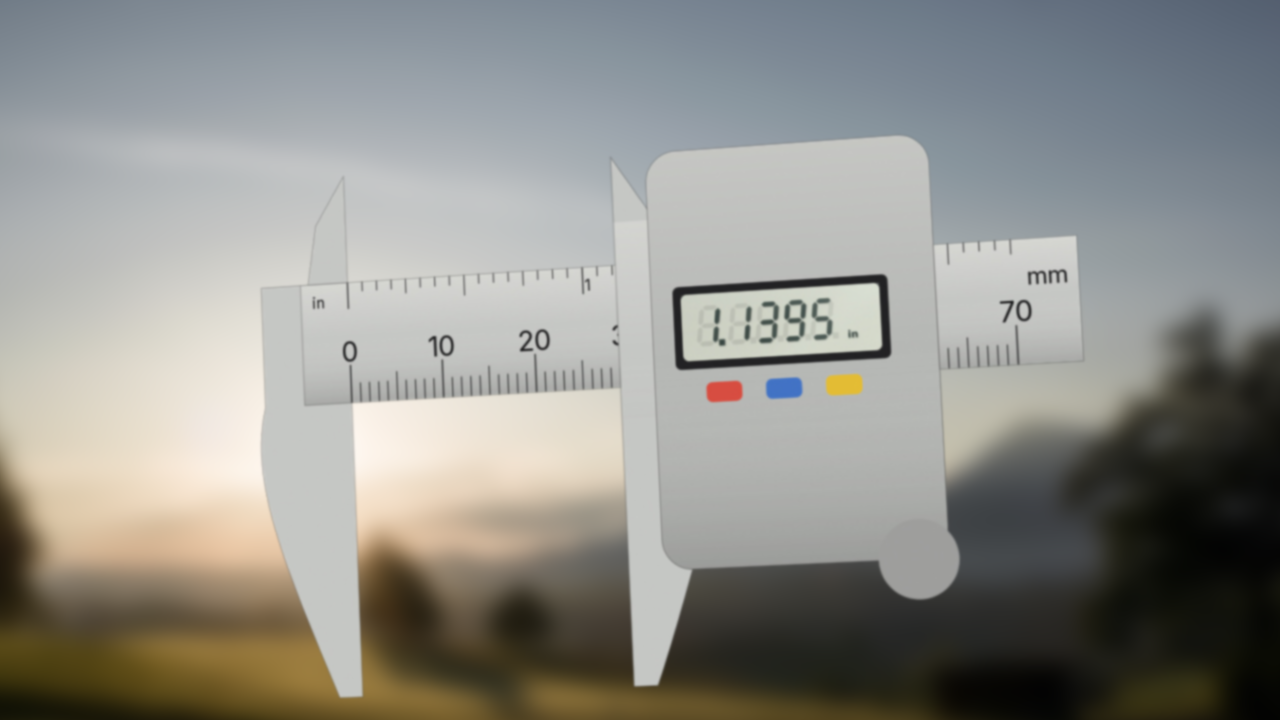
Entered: 1.1395 in
